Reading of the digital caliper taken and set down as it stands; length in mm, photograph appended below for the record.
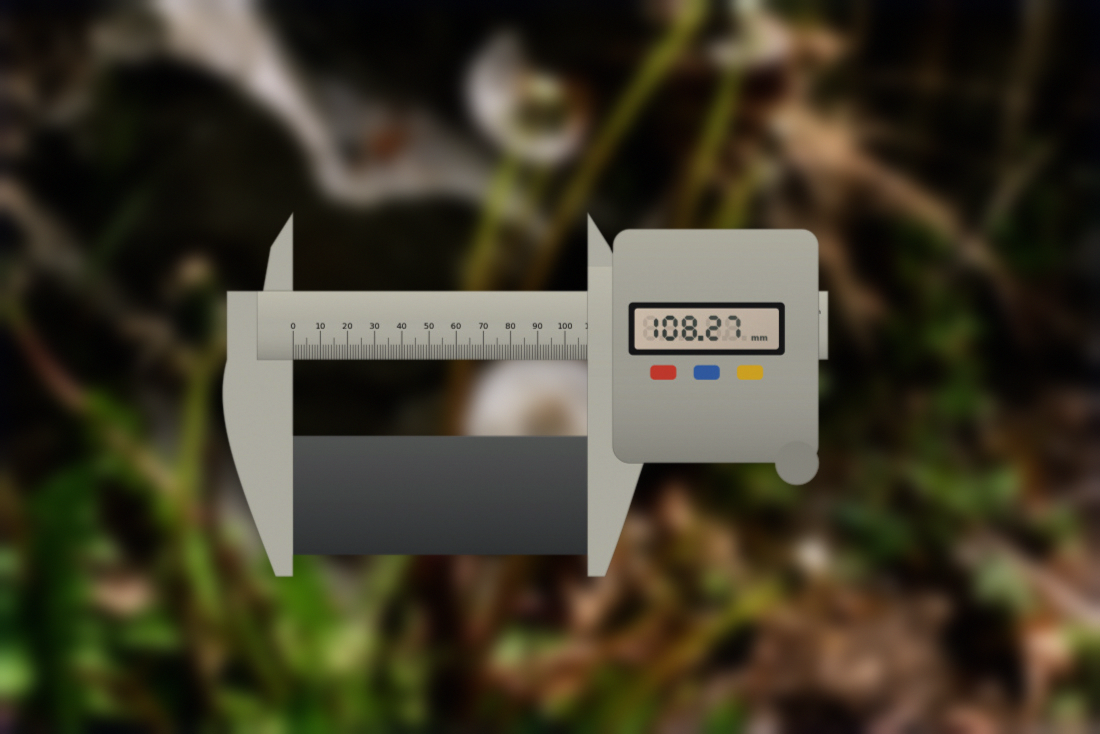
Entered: 108.27 mm
